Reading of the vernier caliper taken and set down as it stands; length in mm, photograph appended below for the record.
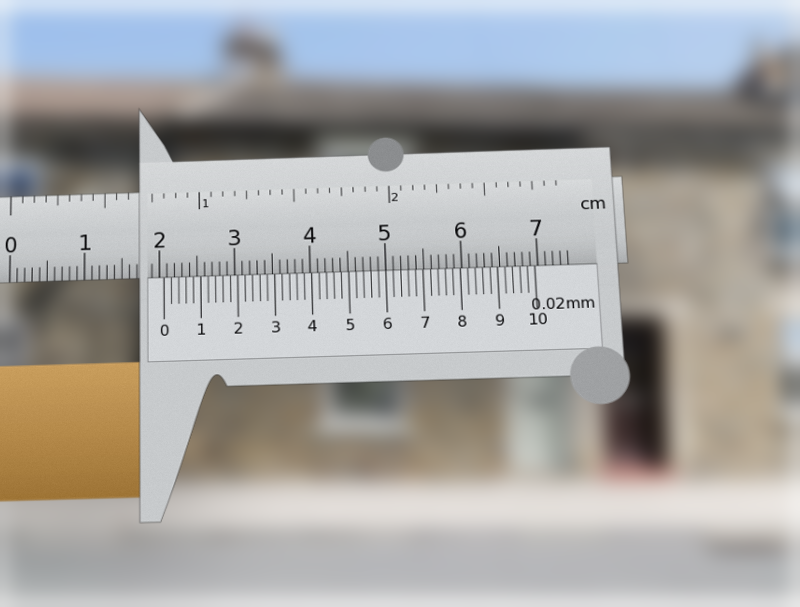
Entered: 20.6 mm
